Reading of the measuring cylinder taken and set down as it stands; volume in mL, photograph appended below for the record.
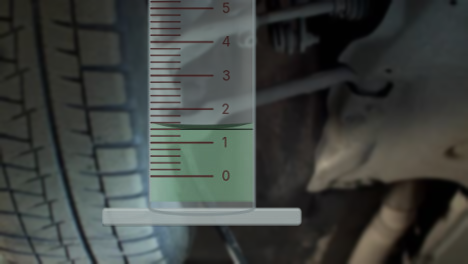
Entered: 1.4 mL
